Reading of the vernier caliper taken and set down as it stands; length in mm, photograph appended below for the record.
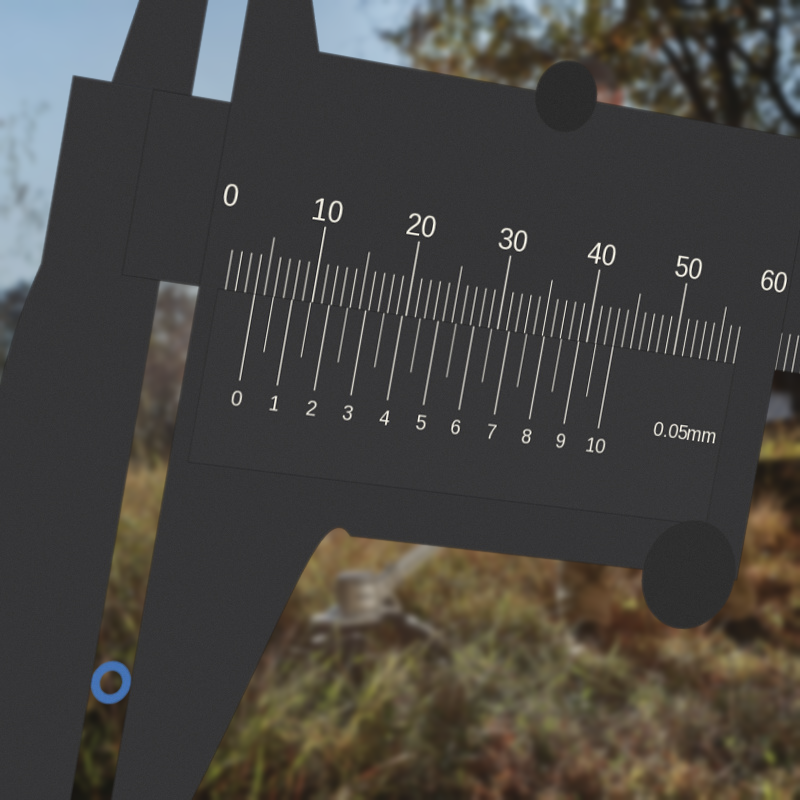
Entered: 4.0 mm
